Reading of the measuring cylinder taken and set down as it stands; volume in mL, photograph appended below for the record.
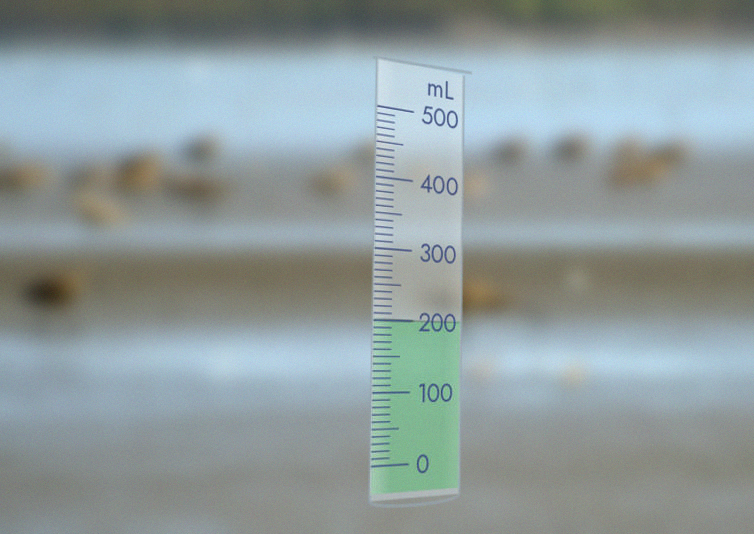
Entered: 200 mL
